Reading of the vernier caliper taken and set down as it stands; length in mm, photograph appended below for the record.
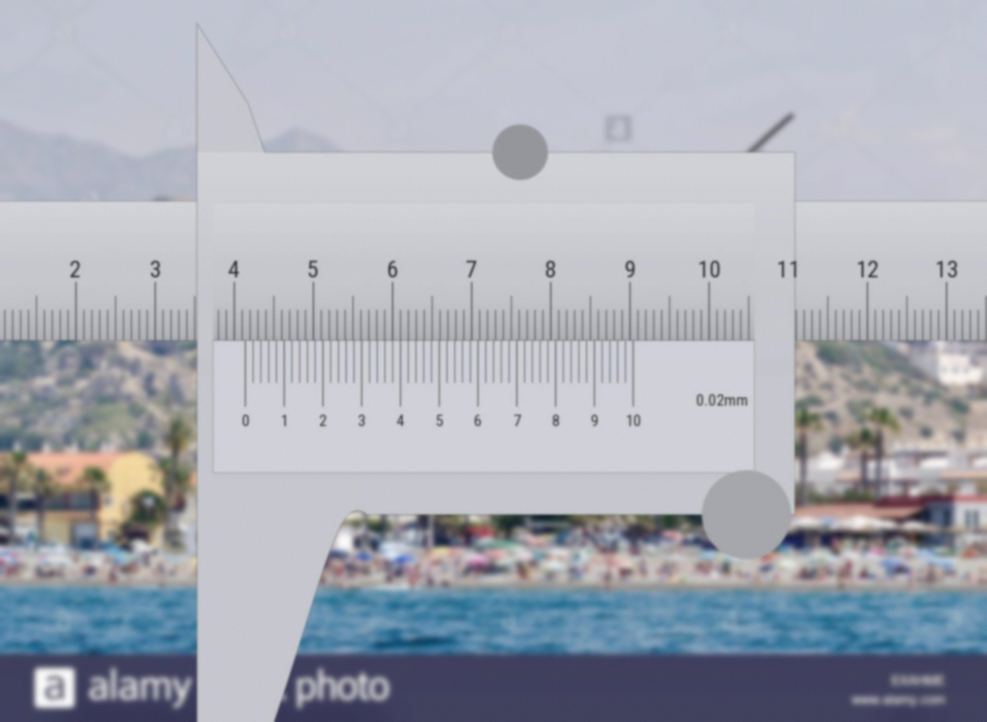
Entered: 41.4 mm
